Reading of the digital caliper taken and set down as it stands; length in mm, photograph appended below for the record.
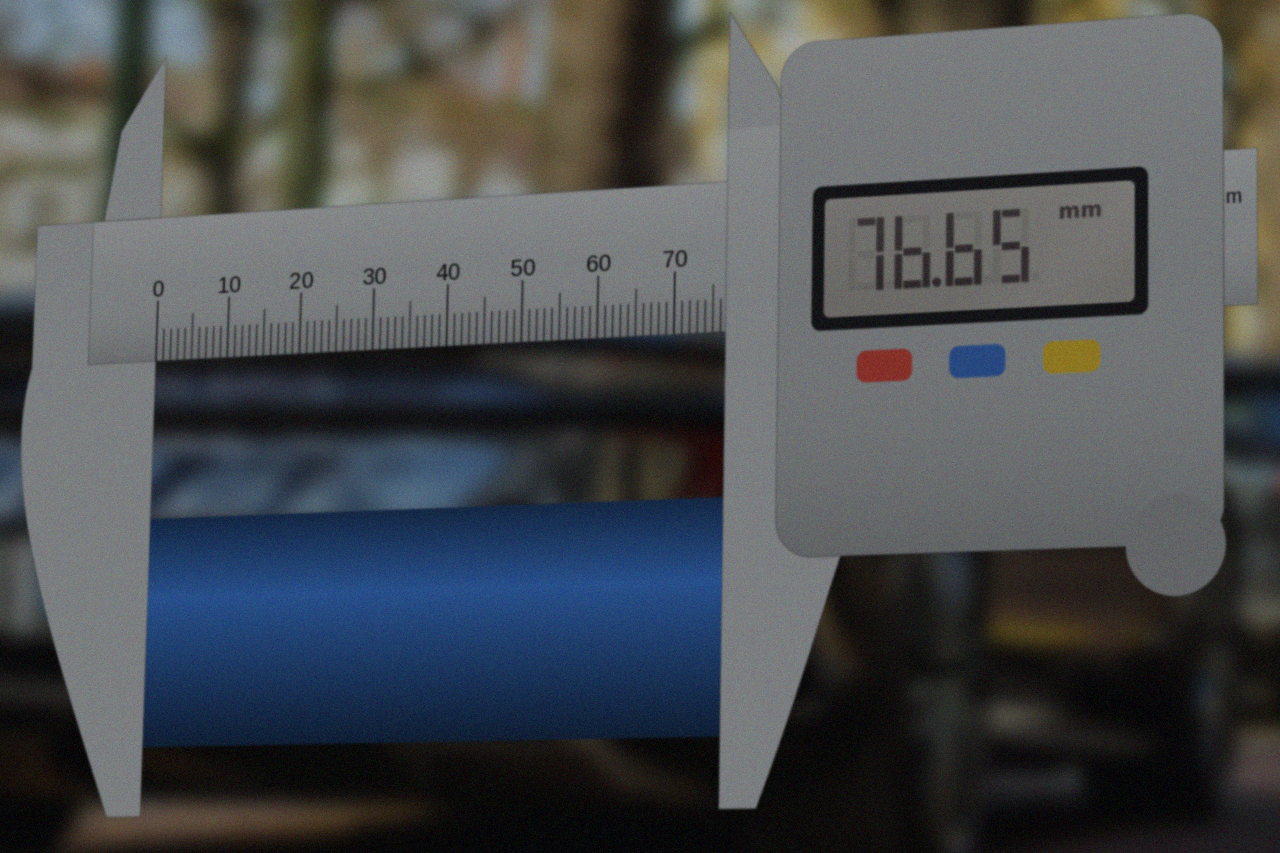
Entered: 76.65 mm
